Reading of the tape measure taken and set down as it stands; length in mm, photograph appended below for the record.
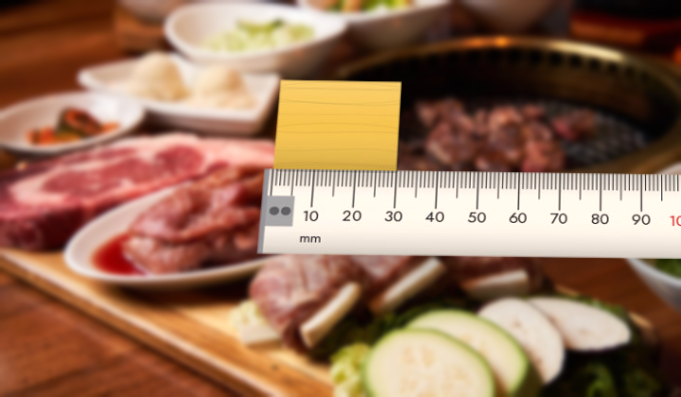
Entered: 30 mm
